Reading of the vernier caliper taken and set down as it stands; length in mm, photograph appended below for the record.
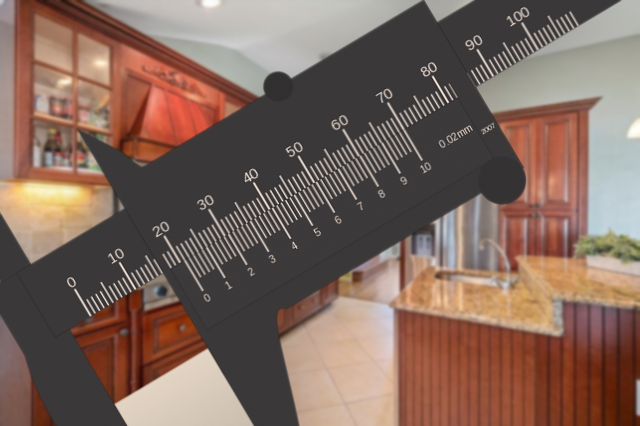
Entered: 21.0 mm
